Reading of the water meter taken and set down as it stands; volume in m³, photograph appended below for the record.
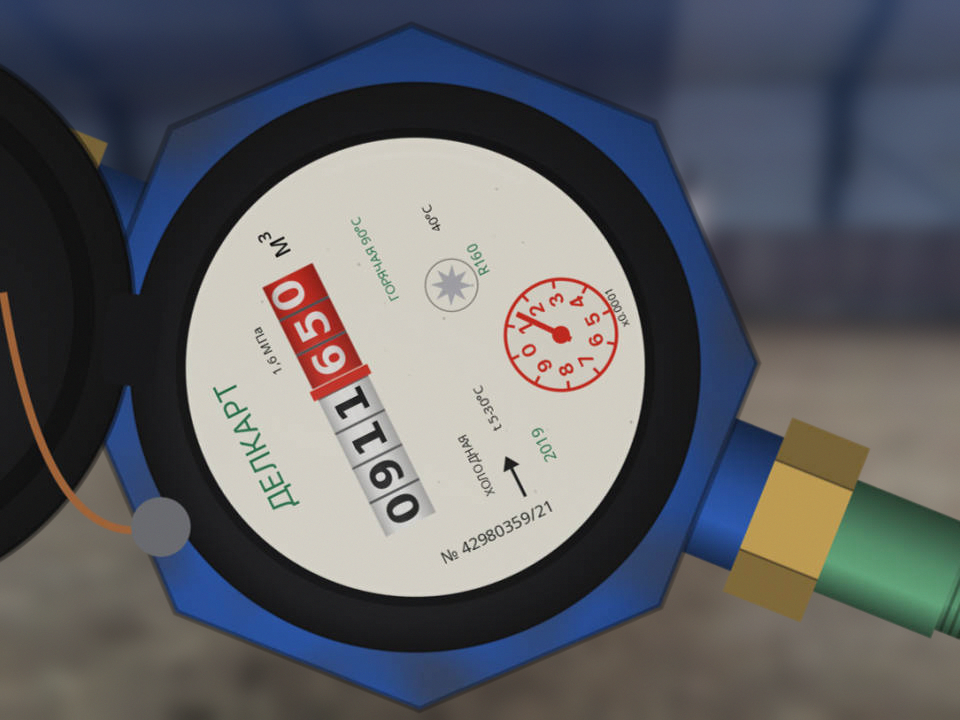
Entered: 911.6501 m³
